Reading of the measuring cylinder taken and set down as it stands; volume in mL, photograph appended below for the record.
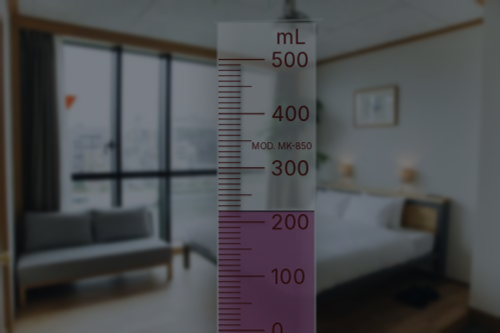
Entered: 220 mL
